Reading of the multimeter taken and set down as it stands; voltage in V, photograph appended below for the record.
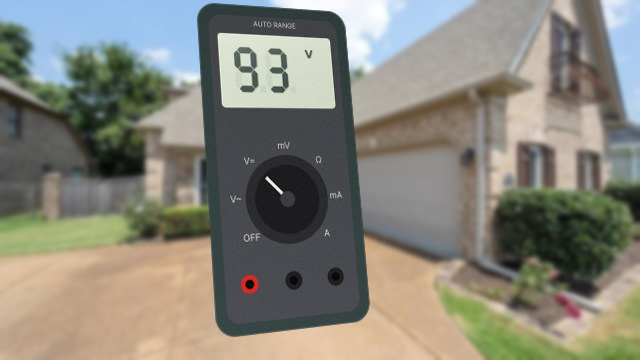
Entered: 93 V
